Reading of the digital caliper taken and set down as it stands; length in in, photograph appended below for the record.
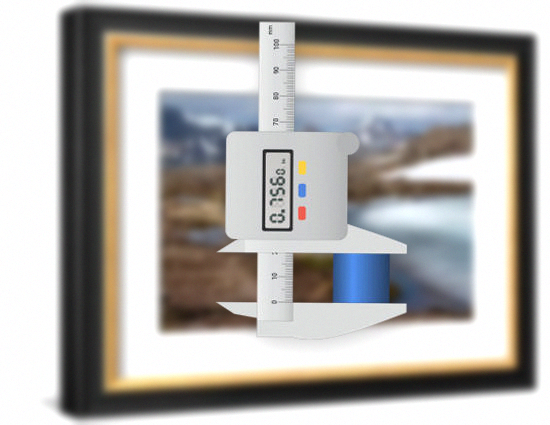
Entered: 0.7560 in
